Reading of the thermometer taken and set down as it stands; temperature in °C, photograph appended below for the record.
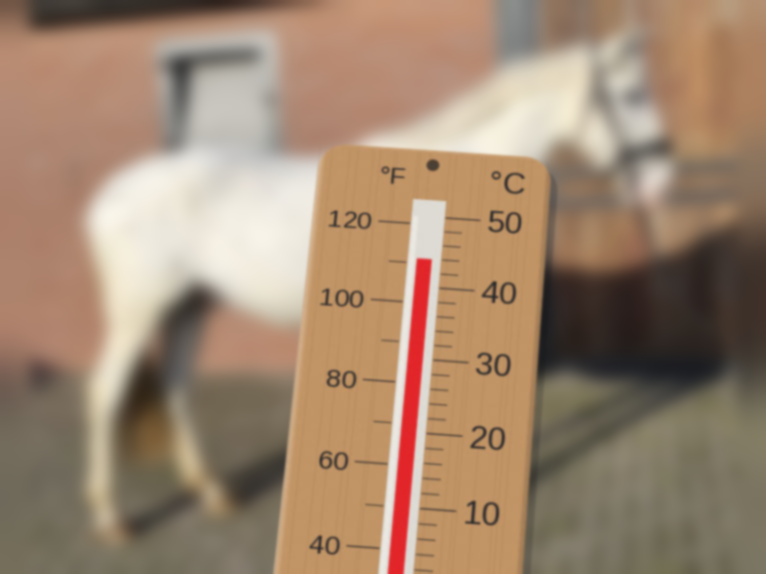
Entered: 44 °C
